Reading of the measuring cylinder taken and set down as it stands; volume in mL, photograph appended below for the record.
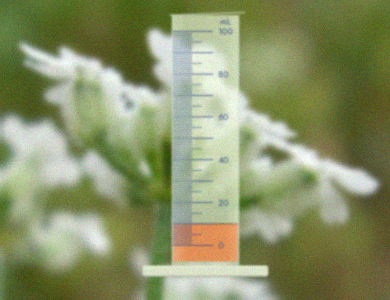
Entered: 10 mL
